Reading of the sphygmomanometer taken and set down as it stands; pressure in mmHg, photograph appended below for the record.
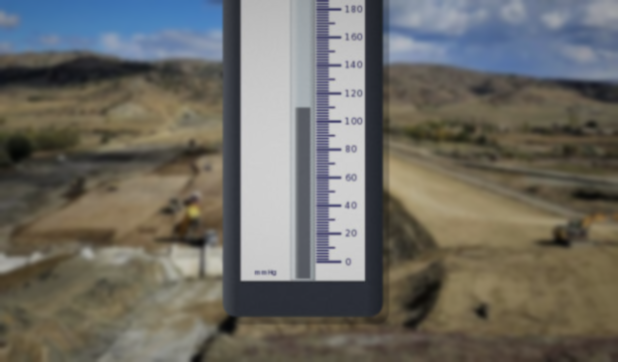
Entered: 110 mmHg
